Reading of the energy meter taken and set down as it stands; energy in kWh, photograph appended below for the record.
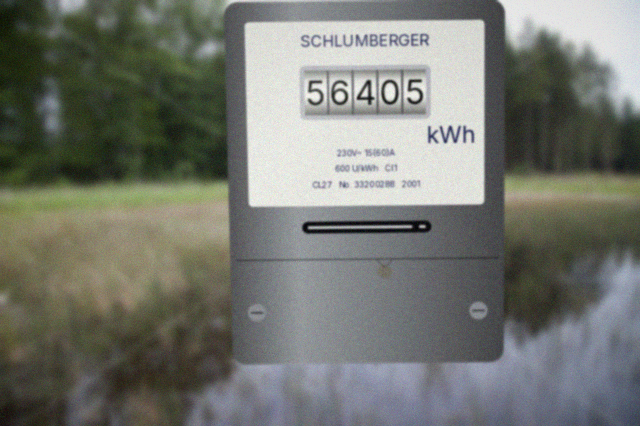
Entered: 56405 kWh
